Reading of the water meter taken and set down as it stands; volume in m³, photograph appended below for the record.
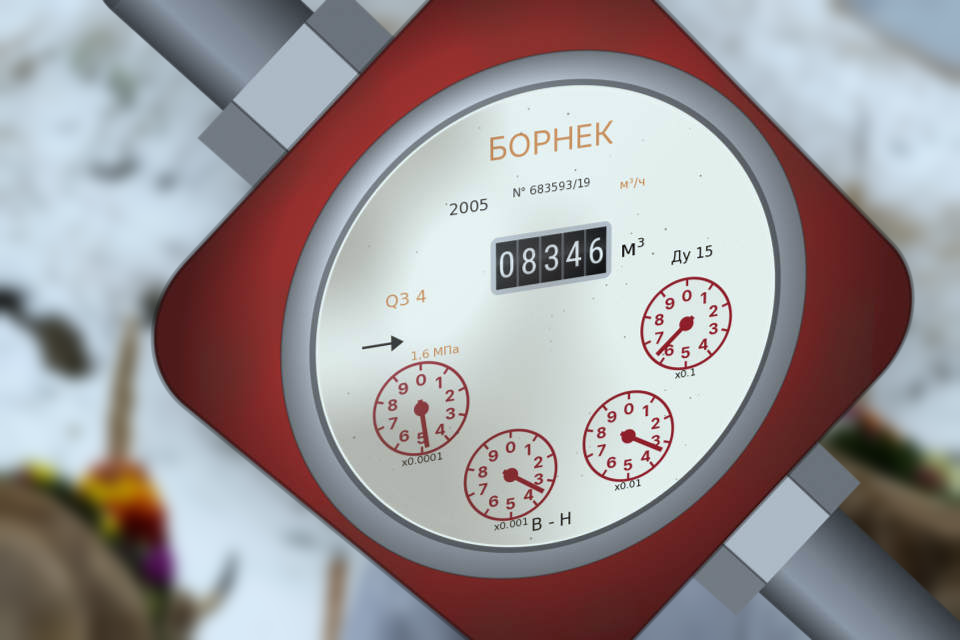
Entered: 8346.6334 m³
